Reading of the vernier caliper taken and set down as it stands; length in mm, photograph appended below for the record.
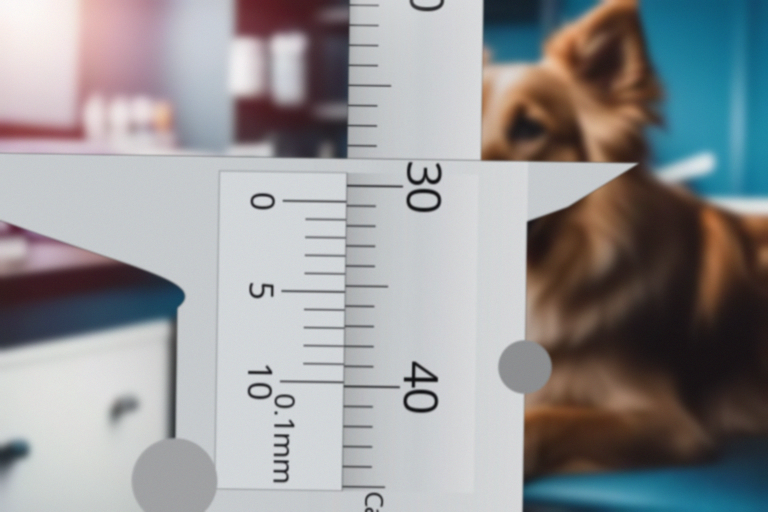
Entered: 30.8 mm
